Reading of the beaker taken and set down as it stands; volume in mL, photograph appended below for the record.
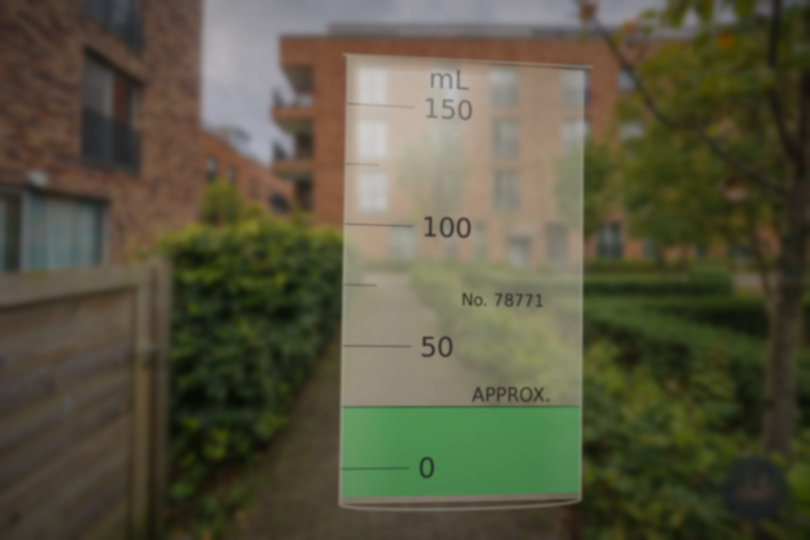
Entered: 25 mL
